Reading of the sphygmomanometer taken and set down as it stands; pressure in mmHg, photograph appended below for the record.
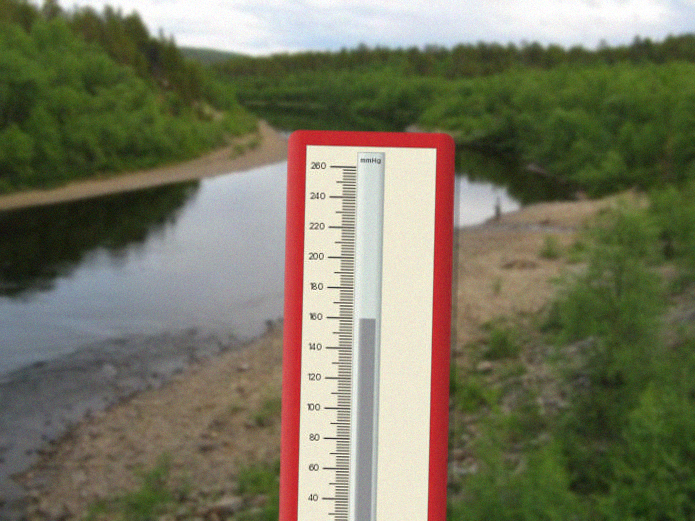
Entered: 160 mmHg
